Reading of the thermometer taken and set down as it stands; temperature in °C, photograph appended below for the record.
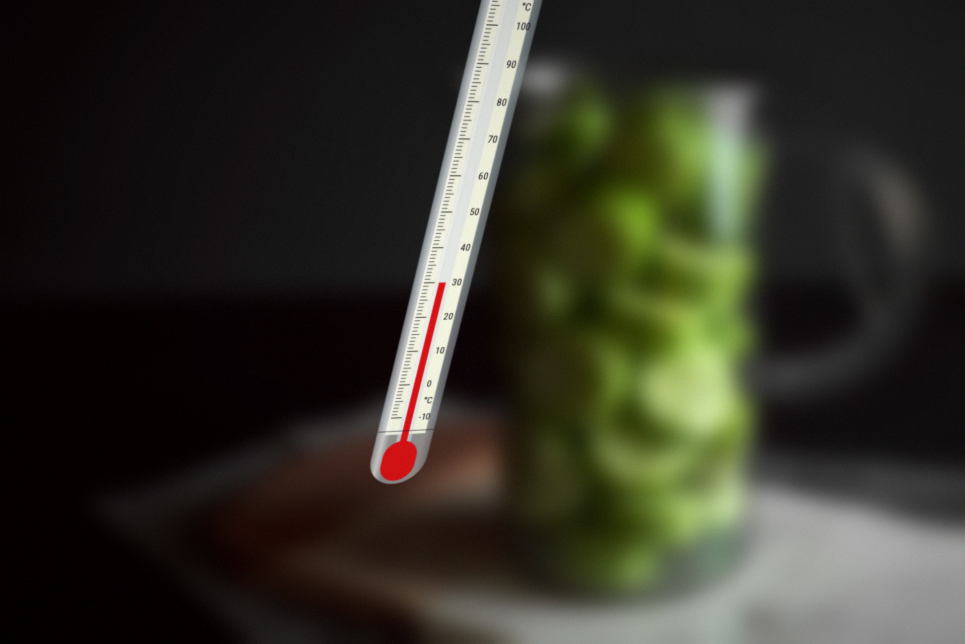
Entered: 30 °C
